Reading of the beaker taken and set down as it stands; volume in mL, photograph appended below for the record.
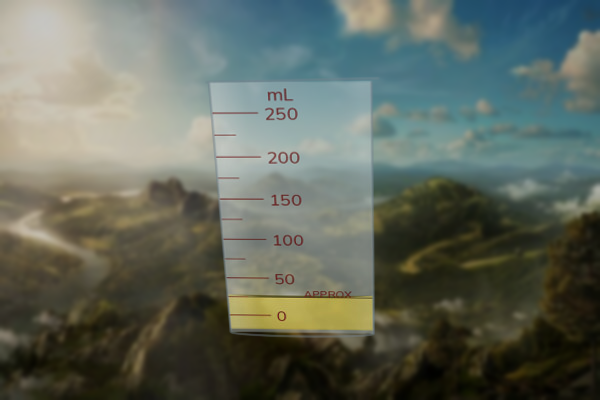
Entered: 25 mL
